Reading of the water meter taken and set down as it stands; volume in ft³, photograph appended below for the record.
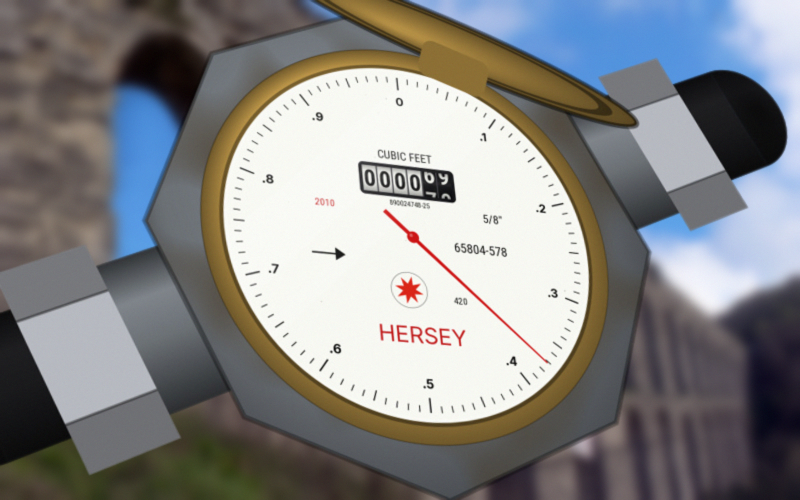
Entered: 69.37 ft³
